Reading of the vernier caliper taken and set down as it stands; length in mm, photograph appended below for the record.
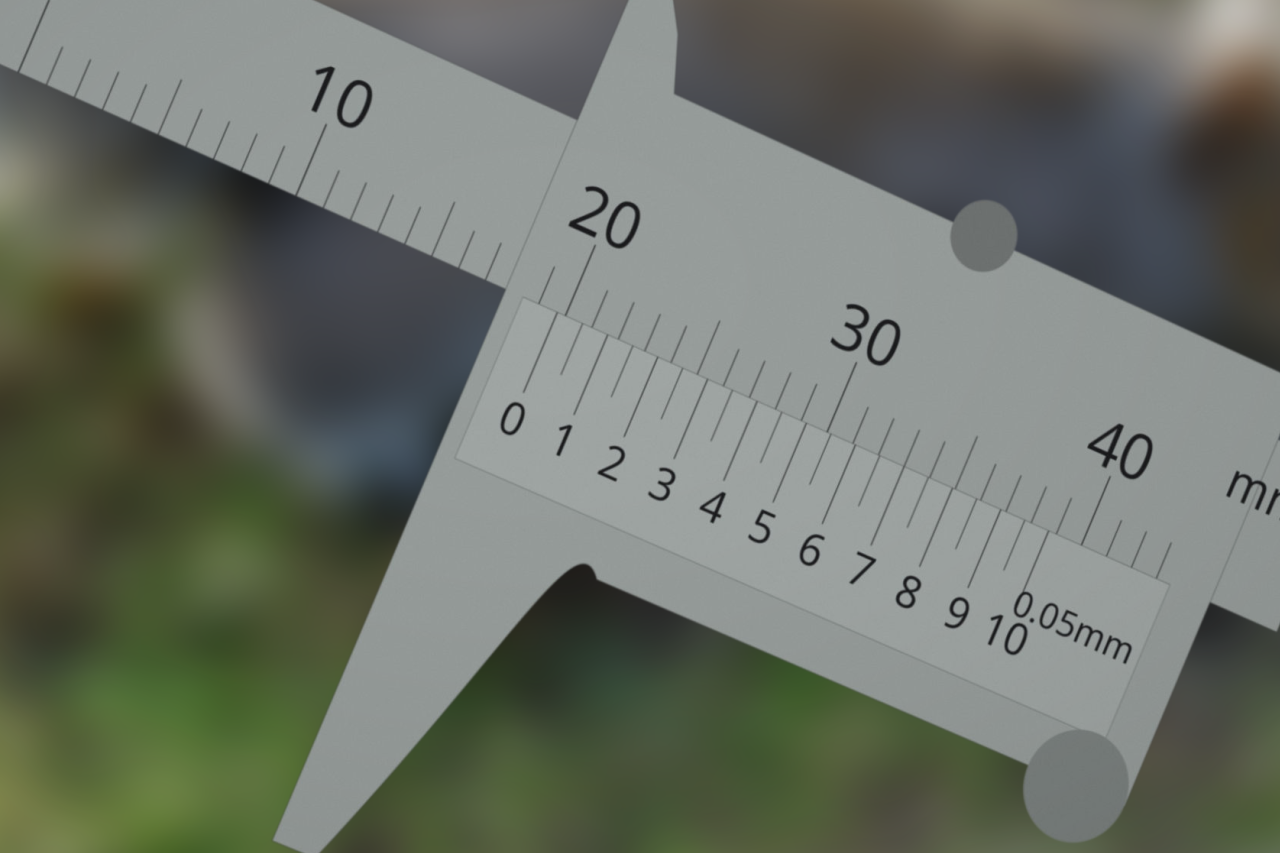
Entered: 19.70 mm
